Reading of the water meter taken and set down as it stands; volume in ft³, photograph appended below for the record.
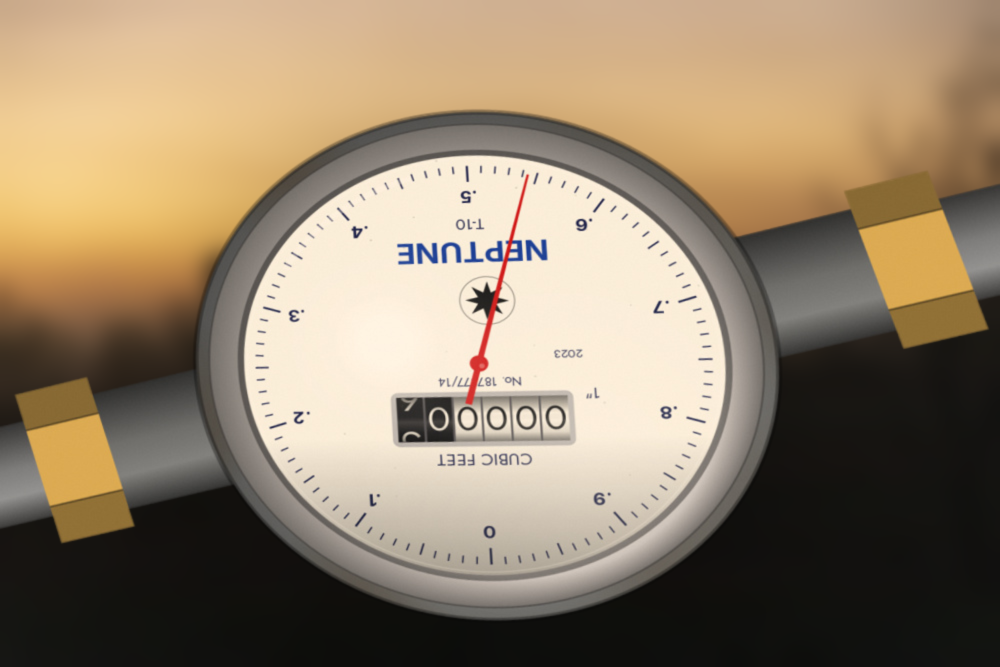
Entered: 5.54 ft³
